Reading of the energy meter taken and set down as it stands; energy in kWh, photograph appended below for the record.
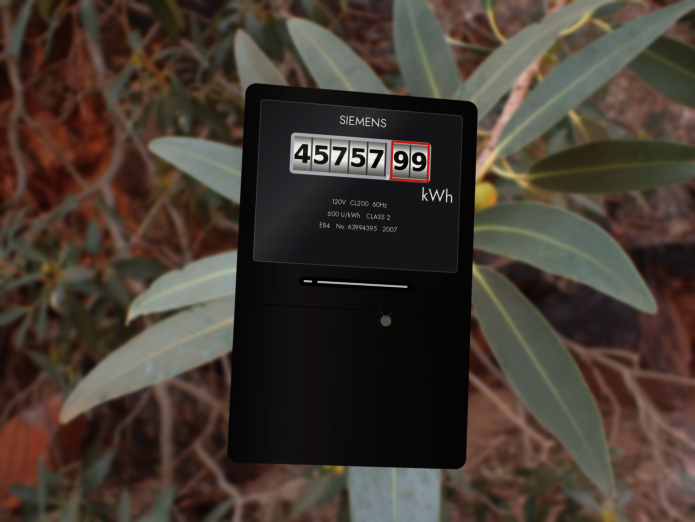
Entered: 45757.99 kWh
